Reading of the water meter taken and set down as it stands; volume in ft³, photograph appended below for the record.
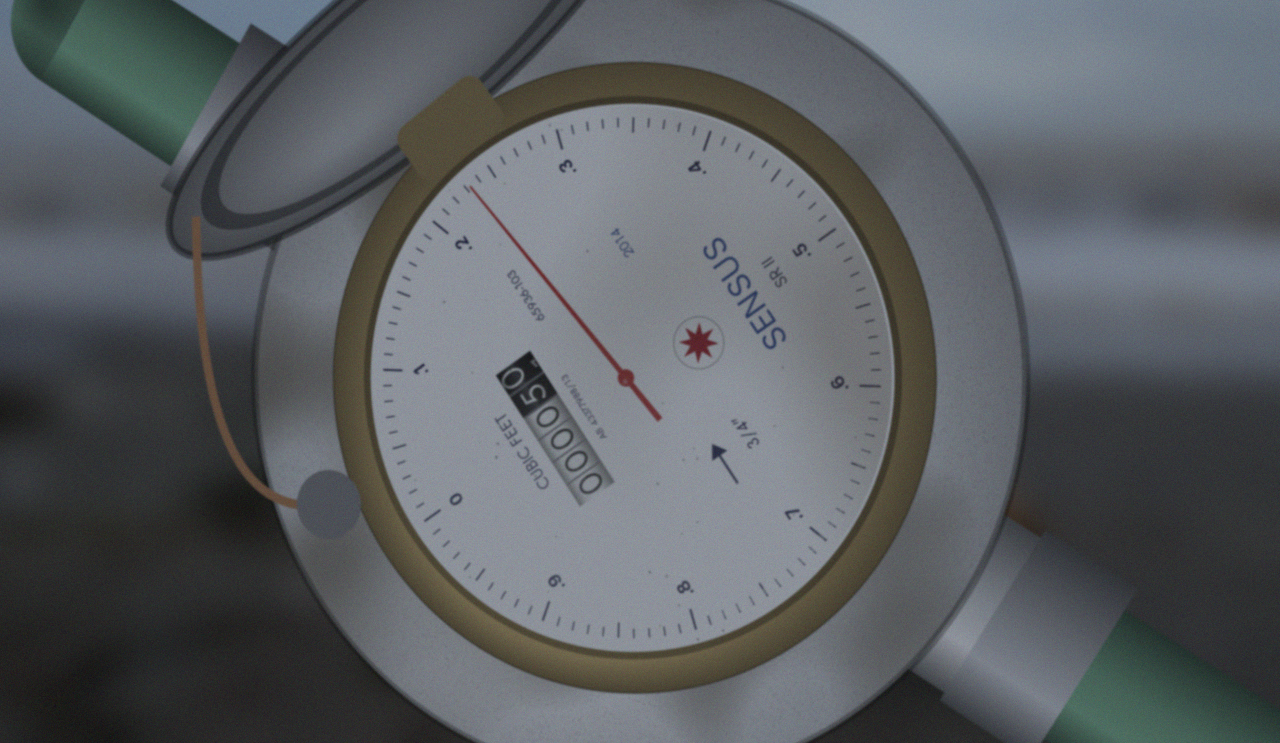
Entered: 50.23 ft³
